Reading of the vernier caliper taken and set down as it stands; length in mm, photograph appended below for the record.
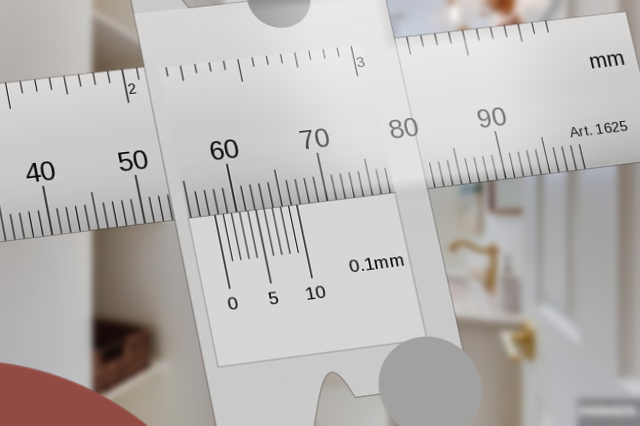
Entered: 57.6 mm
